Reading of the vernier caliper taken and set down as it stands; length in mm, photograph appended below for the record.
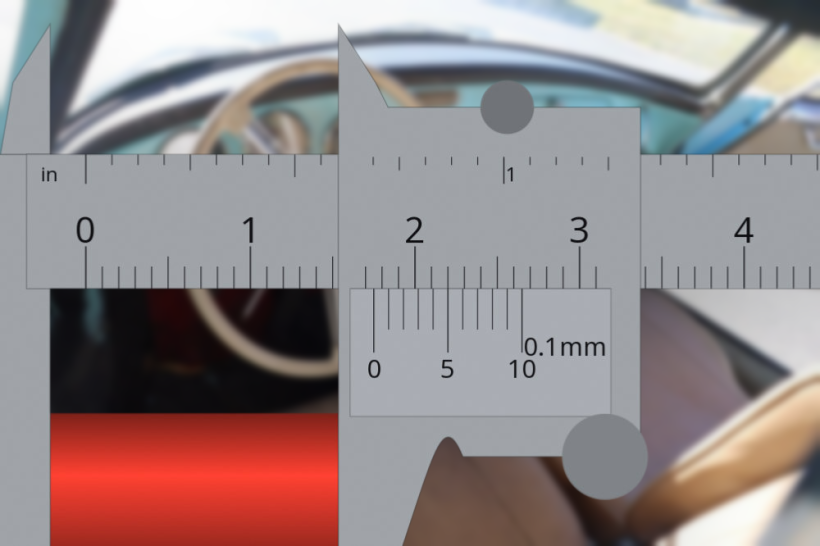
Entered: 17.5 mm
